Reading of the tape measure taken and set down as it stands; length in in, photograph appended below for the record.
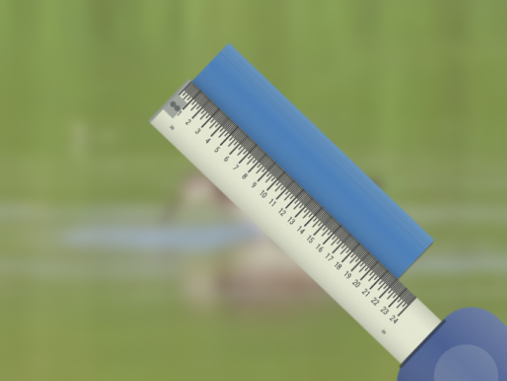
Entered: 22 in
